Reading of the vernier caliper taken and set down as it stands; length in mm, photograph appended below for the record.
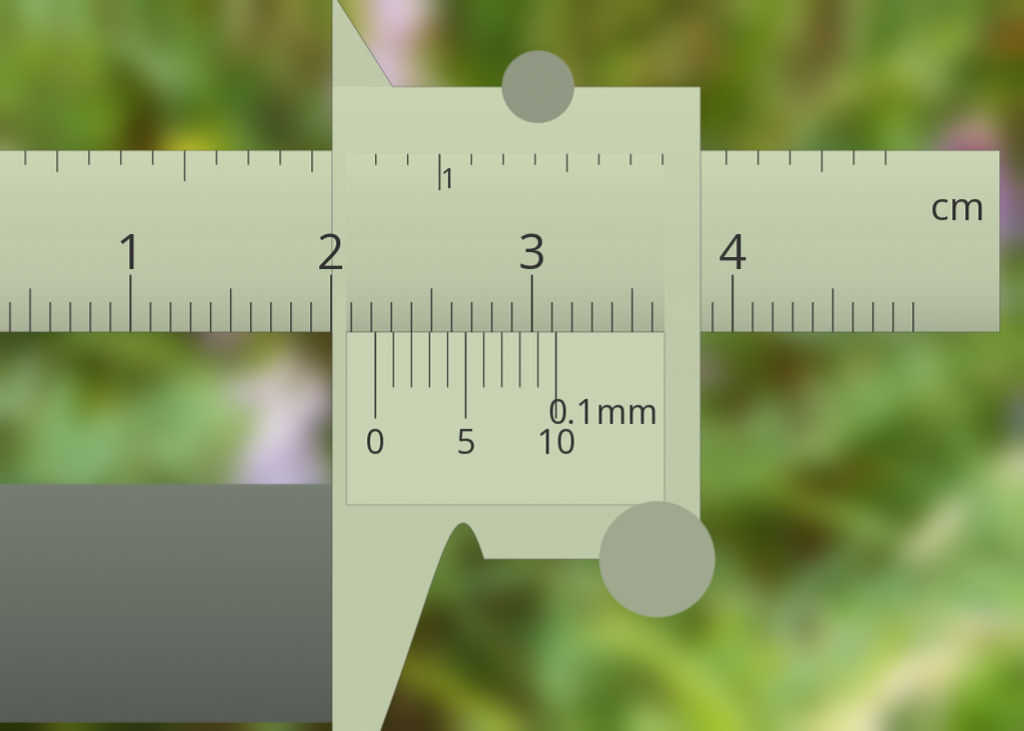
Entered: 22.2 mm
